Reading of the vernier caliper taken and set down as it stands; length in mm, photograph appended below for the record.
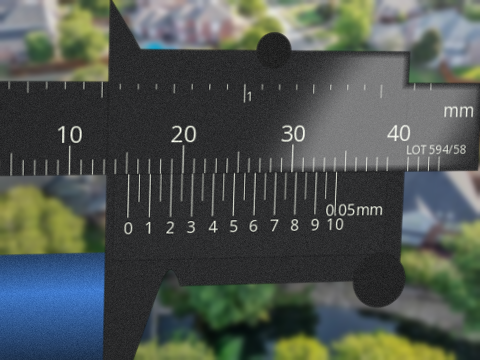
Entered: 15.2 mm
